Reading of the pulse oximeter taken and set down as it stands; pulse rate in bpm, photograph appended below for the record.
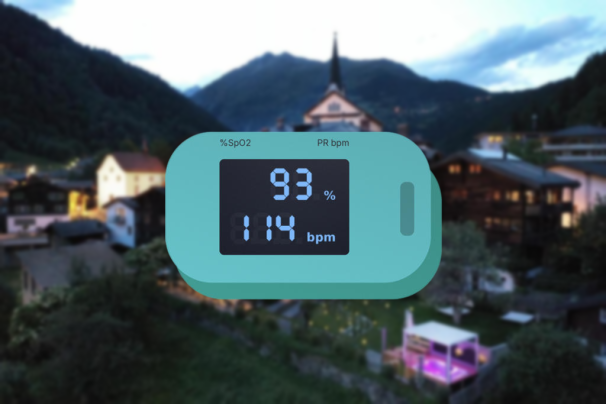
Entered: 114 bpm
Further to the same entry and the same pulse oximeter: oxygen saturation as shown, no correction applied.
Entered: 93 %
